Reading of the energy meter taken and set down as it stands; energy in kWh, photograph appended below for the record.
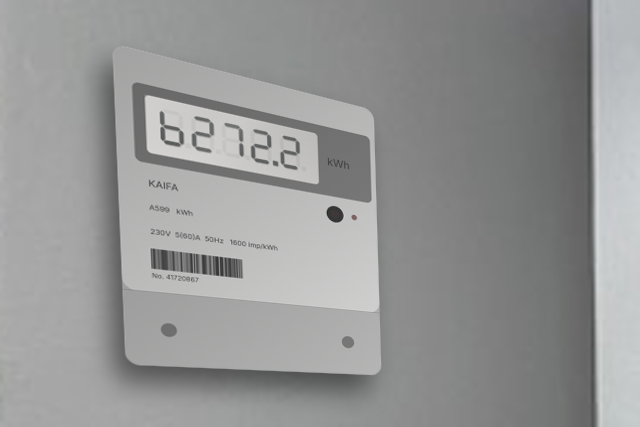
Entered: 6272.2 kWh
